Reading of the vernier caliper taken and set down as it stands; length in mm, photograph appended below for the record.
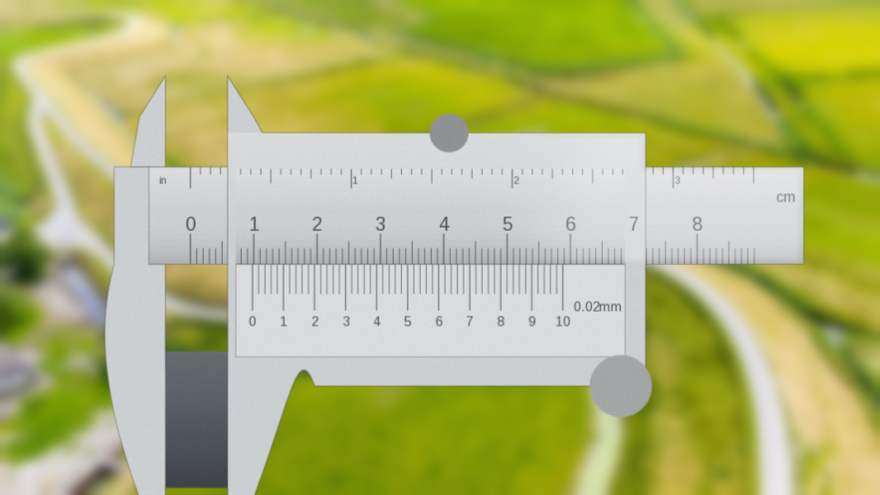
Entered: 9.8 mm
